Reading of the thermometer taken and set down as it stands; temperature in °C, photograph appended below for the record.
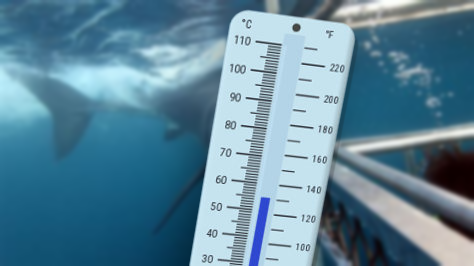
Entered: 55 °C
